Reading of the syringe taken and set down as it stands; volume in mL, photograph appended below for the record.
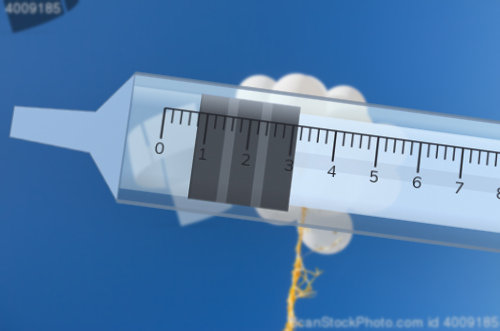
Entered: 0.8 mL
